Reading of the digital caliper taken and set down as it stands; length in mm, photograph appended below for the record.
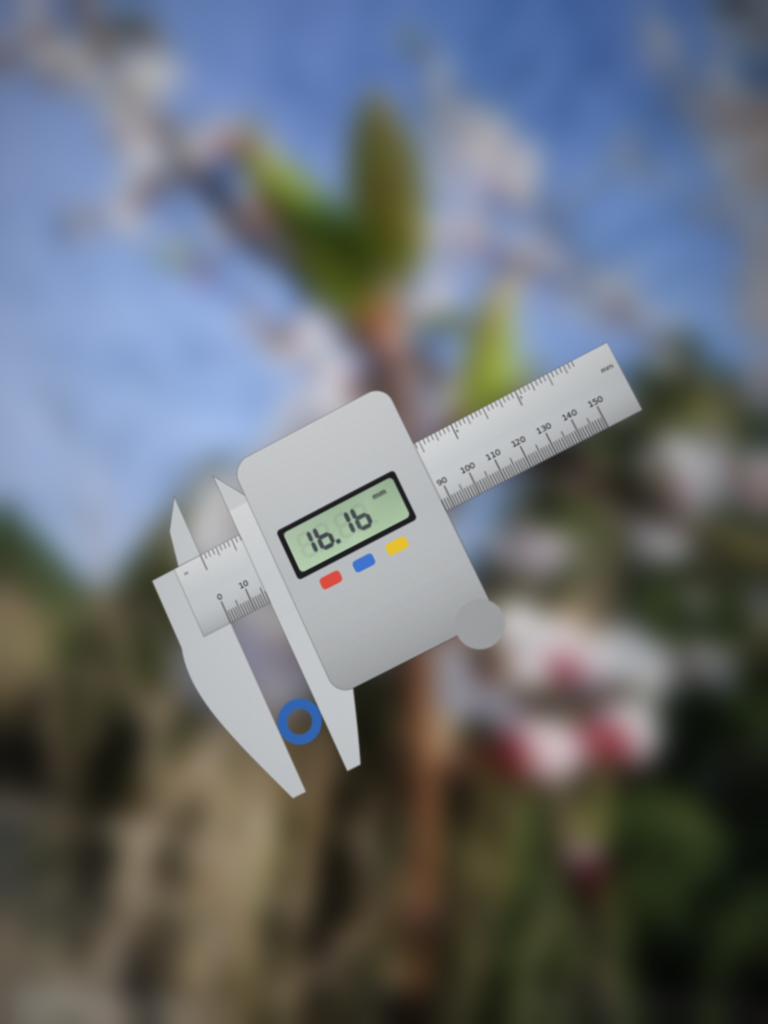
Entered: 16.16 mm
